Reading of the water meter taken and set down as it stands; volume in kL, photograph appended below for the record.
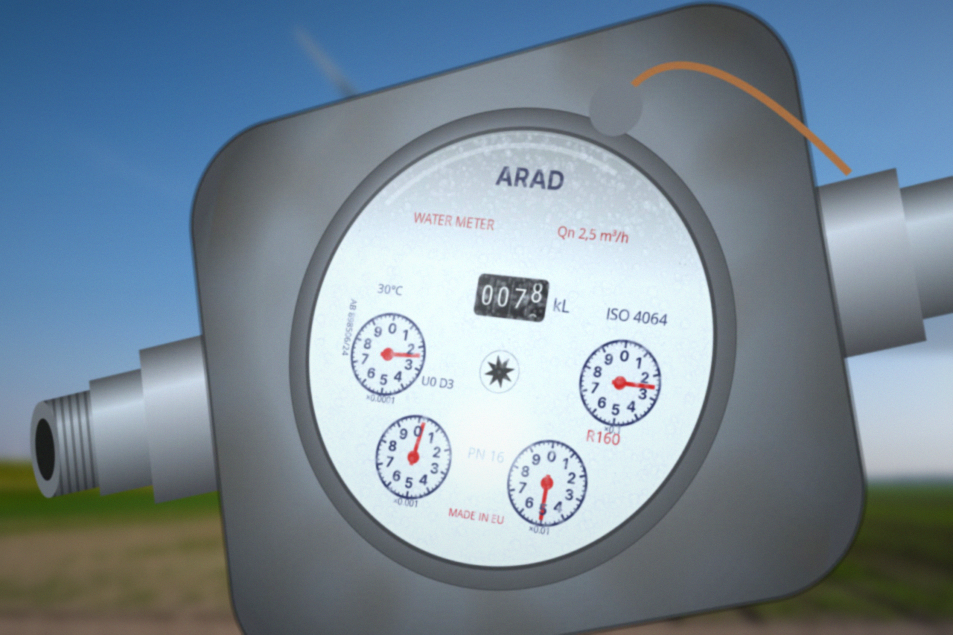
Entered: 78.2502 kL
